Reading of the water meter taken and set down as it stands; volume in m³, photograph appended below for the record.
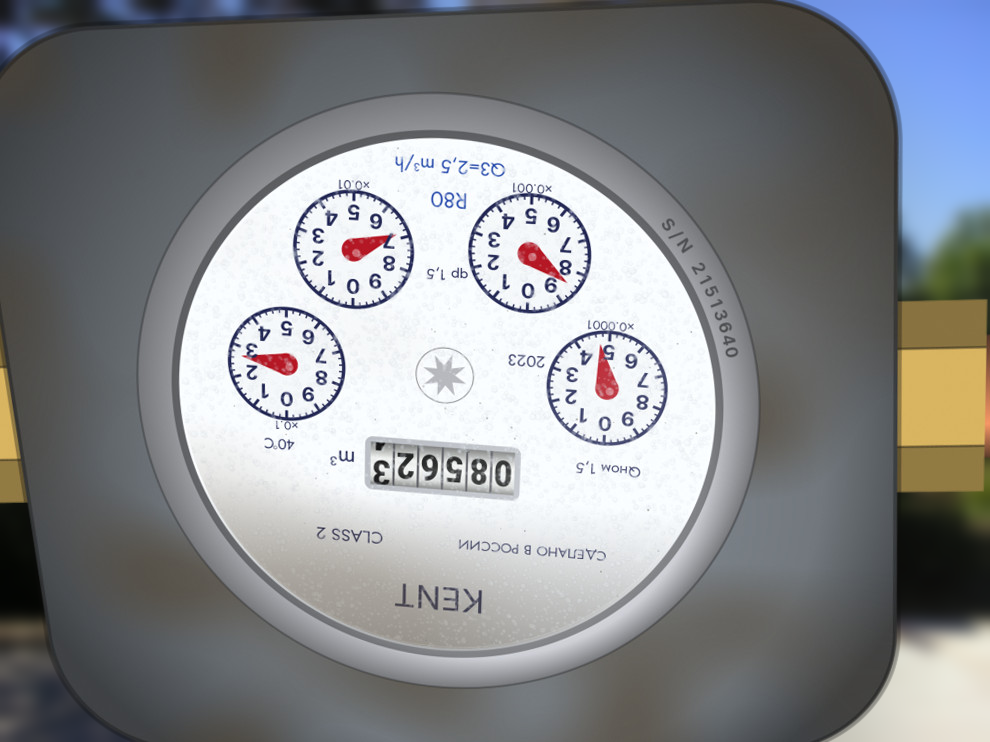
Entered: 85623.2684 m³
